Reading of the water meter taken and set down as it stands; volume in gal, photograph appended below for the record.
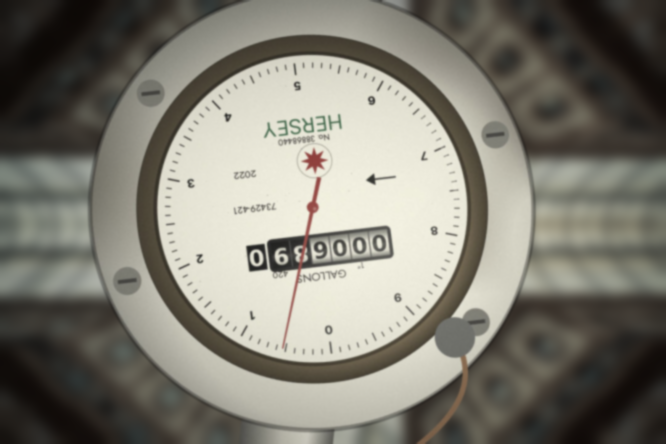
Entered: 6890.5 gal
